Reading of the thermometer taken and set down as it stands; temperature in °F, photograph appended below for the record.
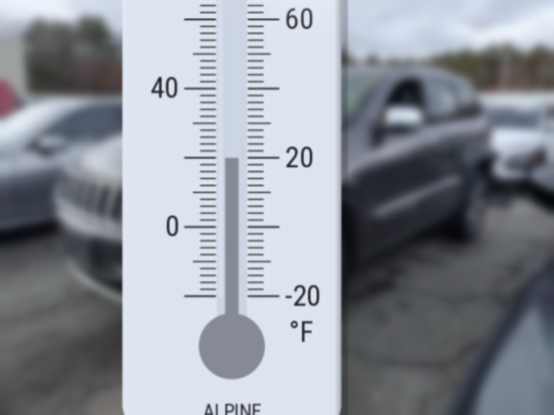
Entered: 20 °F
